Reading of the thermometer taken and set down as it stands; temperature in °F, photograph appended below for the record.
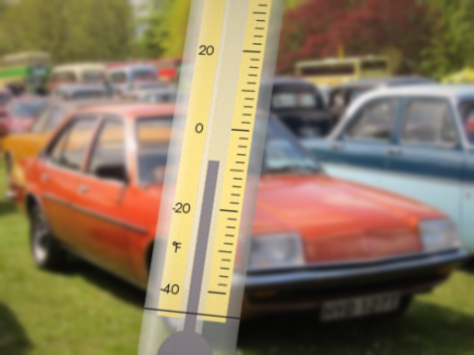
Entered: -8 °F
